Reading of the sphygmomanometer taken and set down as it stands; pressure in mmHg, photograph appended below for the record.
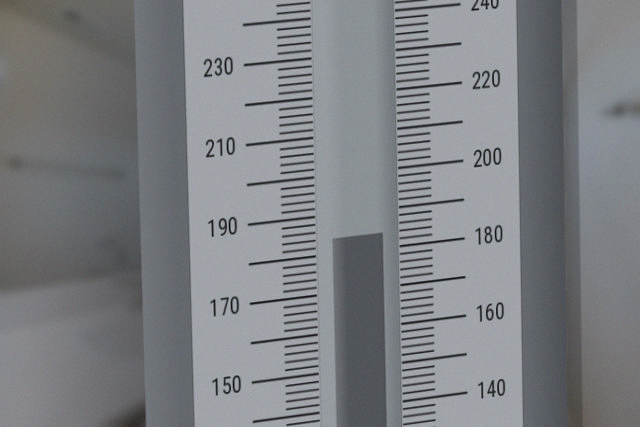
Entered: 184 mmHg
